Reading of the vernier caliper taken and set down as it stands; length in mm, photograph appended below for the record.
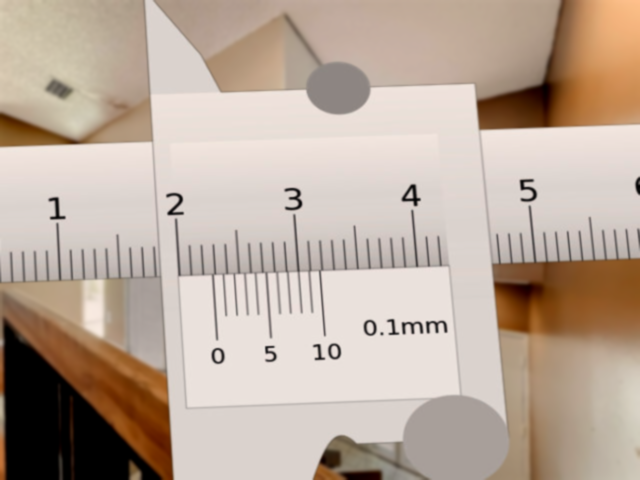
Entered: 22.8 mm
